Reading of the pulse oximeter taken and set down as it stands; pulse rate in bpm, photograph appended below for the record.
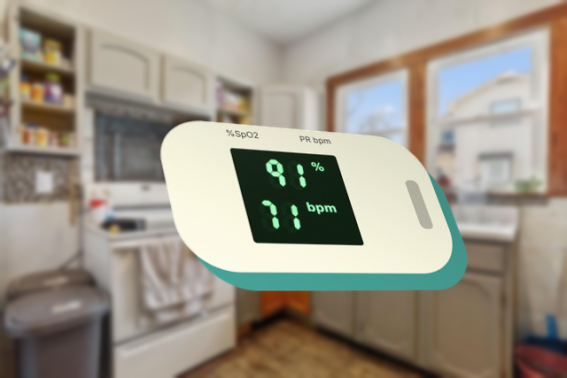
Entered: 71 bpm
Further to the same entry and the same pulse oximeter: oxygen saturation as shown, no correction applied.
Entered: 91 %
